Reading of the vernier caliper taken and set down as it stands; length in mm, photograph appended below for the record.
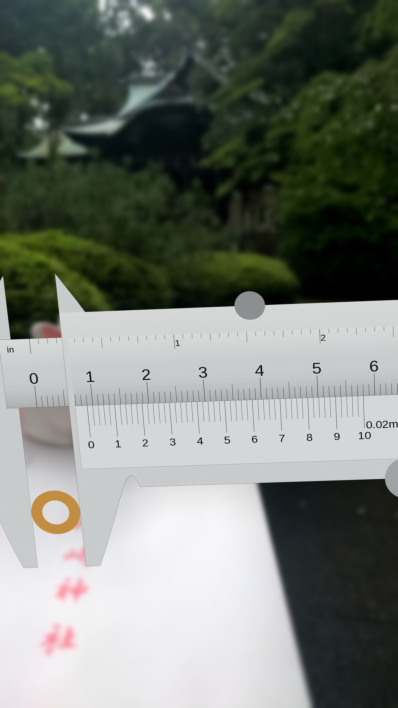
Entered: 9.0 mm
